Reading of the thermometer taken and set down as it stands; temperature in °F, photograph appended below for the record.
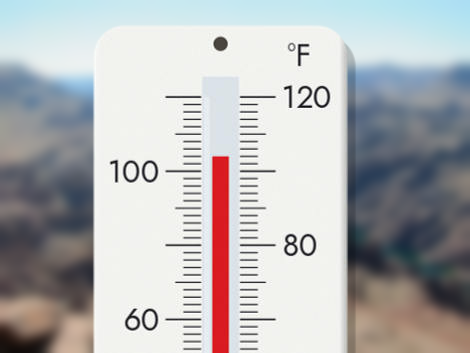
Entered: 104 °F
